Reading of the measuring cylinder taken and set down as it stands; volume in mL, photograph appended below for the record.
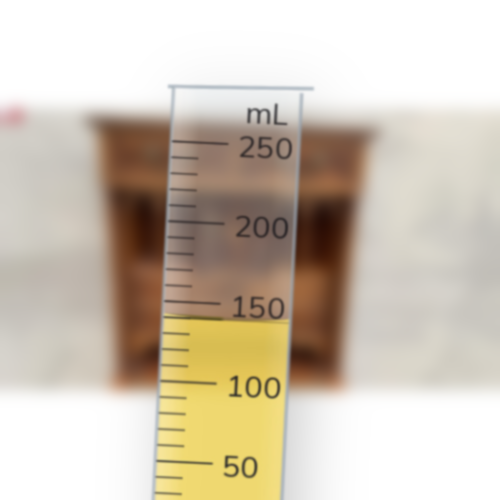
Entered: 140 mL
